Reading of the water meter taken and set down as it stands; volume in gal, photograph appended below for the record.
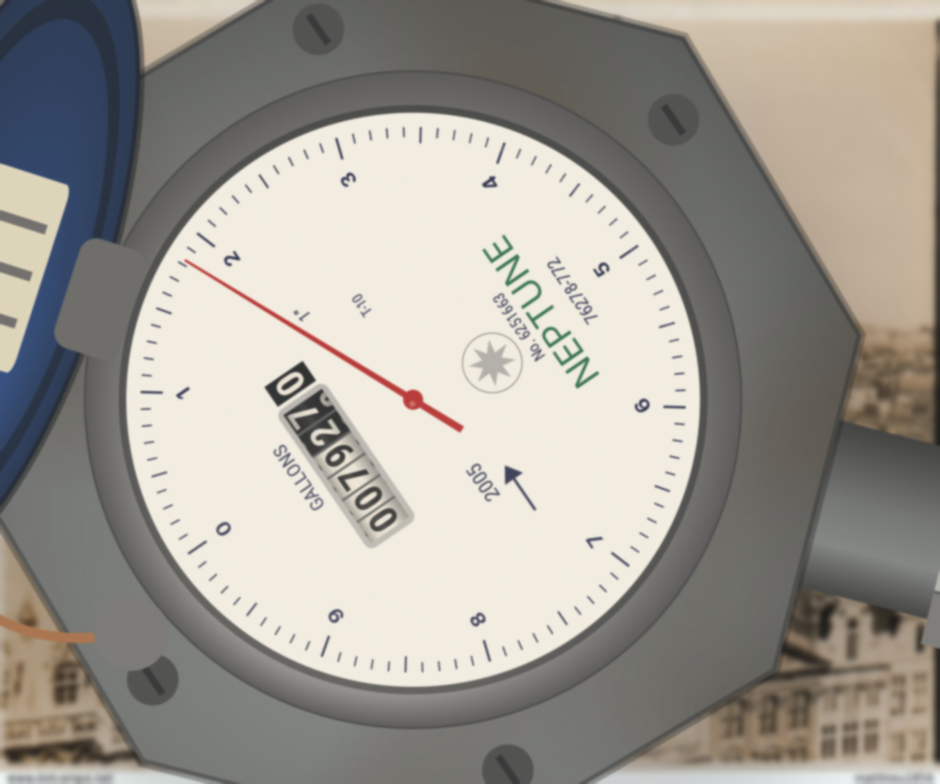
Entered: 79271.8 gal
